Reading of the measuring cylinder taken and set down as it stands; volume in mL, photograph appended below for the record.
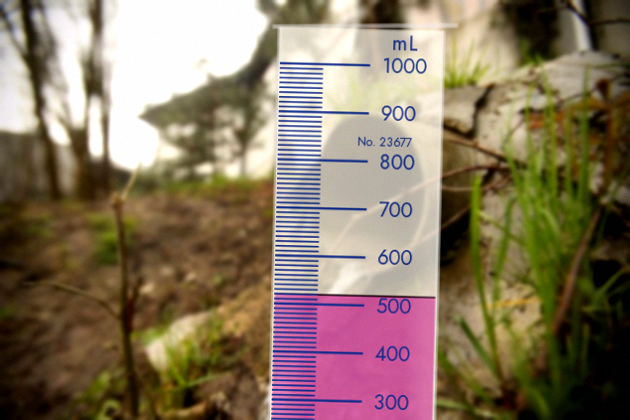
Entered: 520 mL
